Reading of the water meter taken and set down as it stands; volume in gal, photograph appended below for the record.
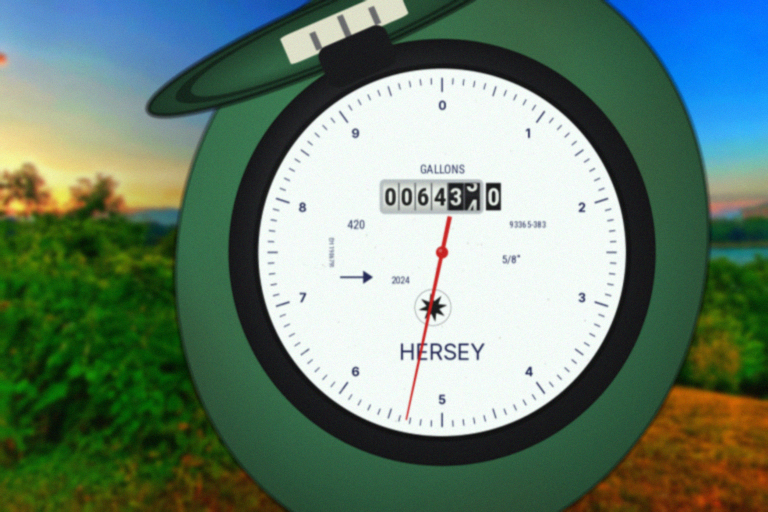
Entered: 64335.3 gal
